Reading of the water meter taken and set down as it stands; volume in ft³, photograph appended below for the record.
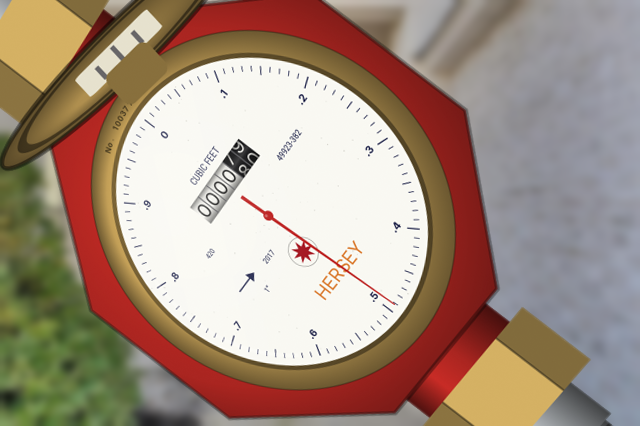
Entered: 79.49 ft³
